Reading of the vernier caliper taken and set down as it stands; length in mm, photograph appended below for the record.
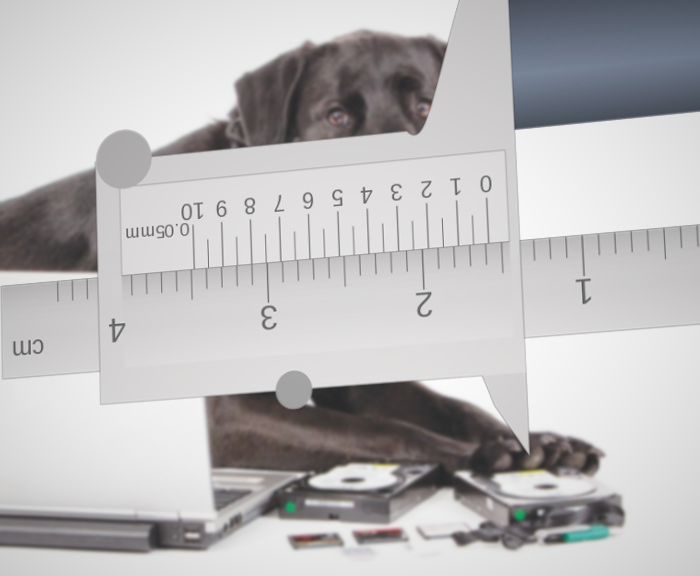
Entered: 15.8 mm
